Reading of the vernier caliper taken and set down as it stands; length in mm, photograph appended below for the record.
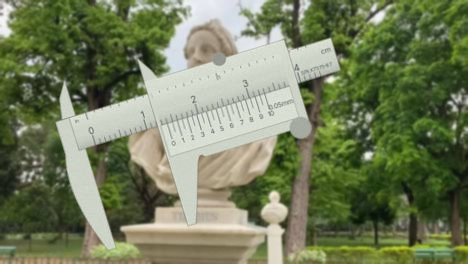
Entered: 14.0 mm
